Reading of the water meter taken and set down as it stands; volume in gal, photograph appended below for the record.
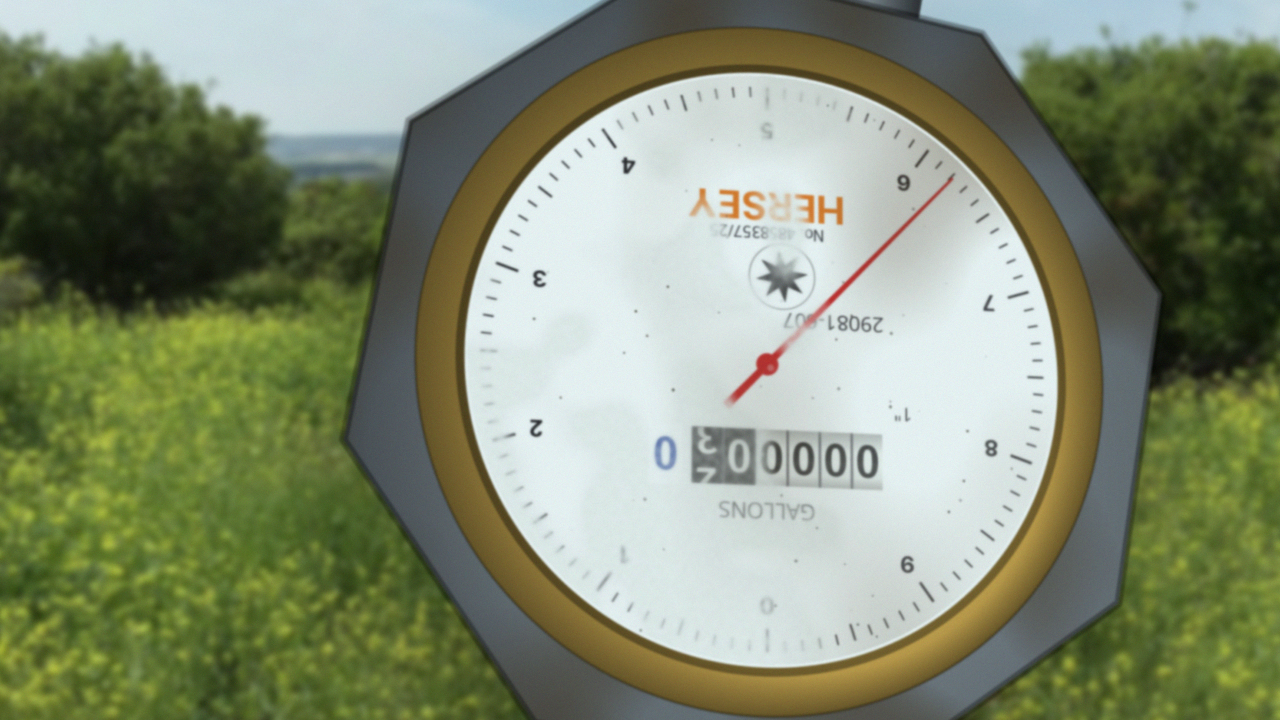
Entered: 26.2 gal
